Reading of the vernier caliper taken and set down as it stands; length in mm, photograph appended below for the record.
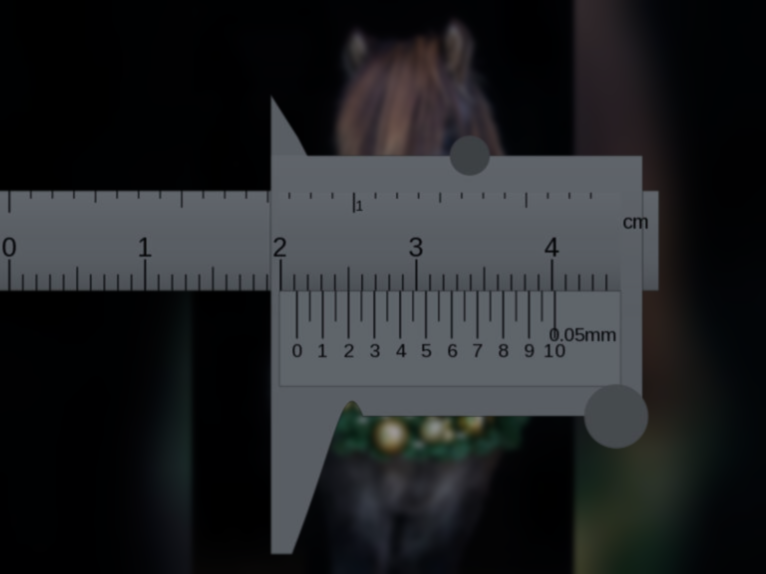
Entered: 21.2 mm
